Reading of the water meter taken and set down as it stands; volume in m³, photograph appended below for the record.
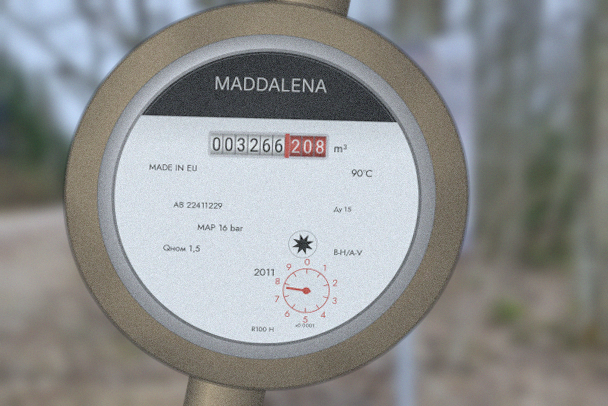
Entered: 3266.2087 m³
